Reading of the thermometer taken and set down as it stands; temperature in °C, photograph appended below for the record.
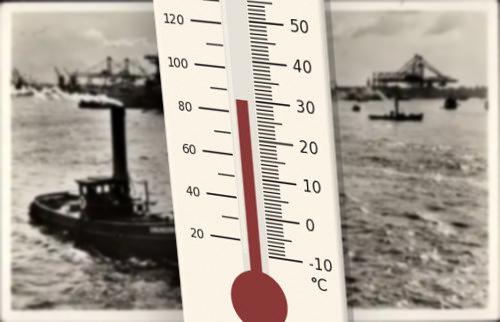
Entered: 30 °C
